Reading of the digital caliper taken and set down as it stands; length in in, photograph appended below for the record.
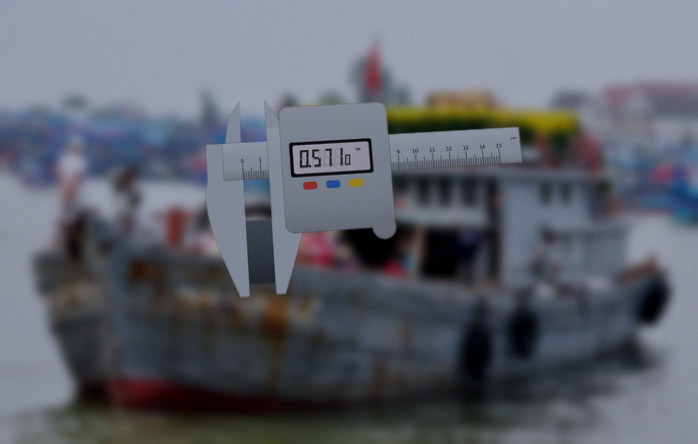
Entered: 0.5710 in
